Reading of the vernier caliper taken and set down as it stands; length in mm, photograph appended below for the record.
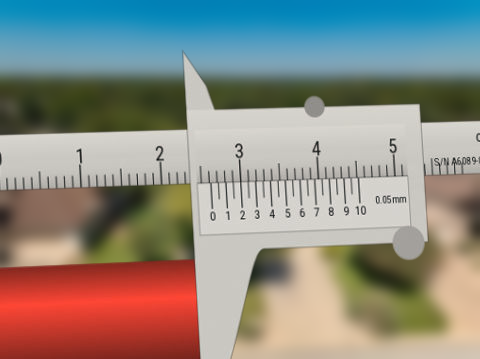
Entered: 26.2 mm
